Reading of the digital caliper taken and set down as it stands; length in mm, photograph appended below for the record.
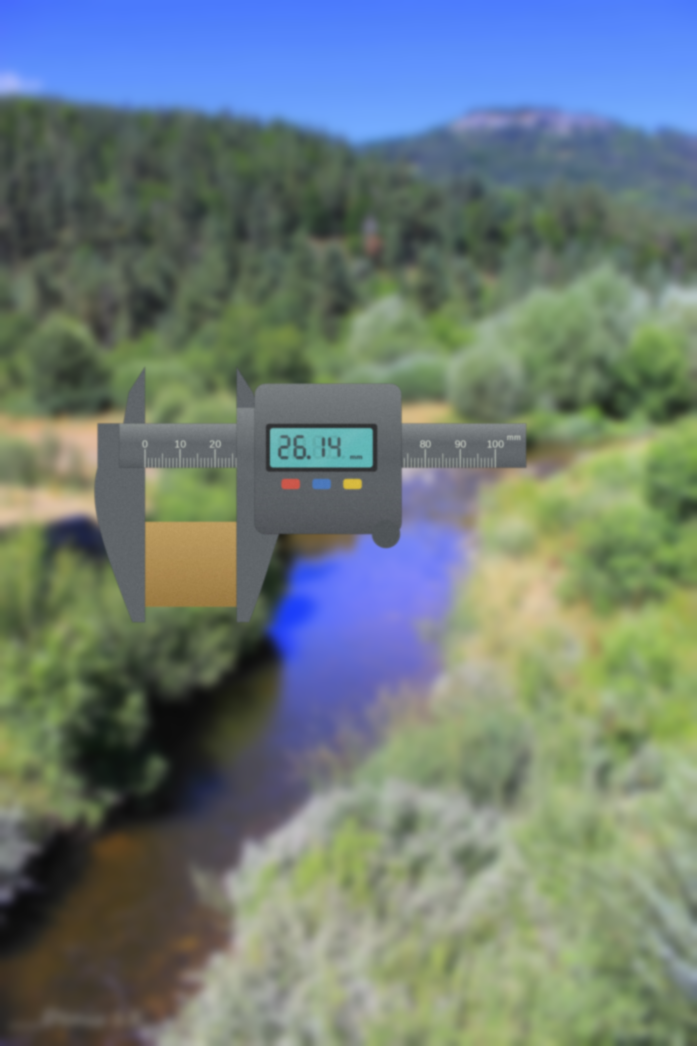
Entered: 26.14 mm
